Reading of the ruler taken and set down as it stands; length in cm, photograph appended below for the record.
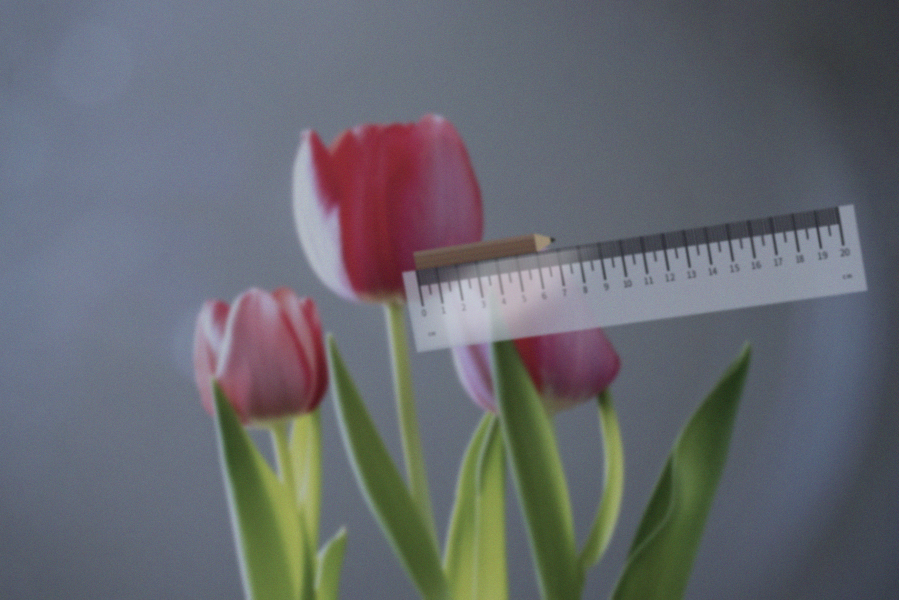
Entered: 7 cm
